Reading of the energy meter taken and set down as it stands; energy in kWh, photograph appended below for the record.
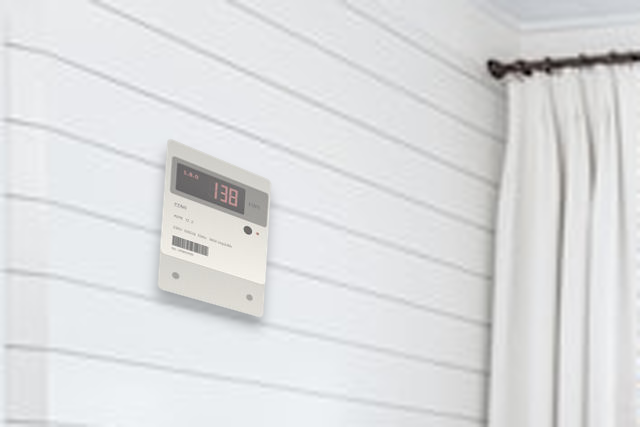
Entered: 138 kWh
